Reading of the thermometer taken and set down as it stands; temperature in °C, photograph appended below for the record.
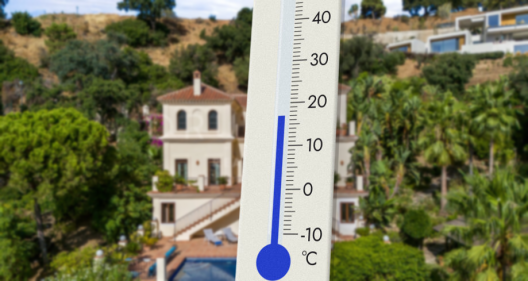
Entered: 17 °C
